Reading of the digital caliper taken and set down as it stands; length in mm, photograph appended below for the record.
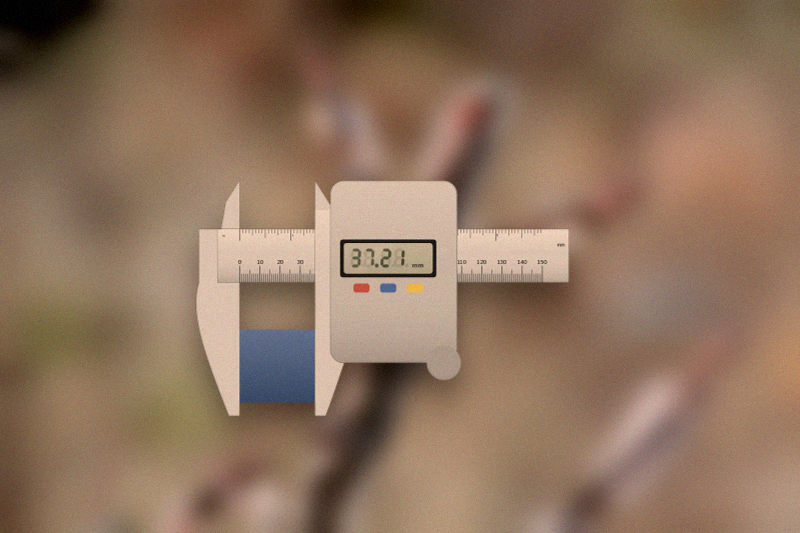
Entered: 37.21 mm
